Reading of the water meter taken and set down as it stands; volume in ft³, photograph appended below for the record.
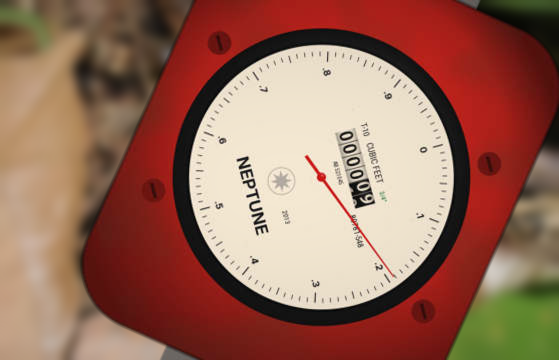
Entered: 9.19 ft³
